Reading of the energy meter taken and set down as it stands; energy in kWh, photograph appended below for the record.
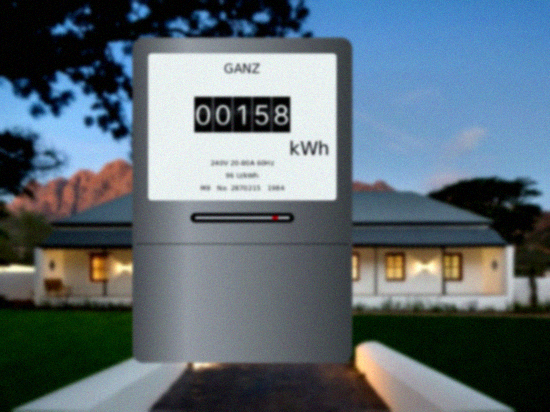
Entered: 158 kWh
